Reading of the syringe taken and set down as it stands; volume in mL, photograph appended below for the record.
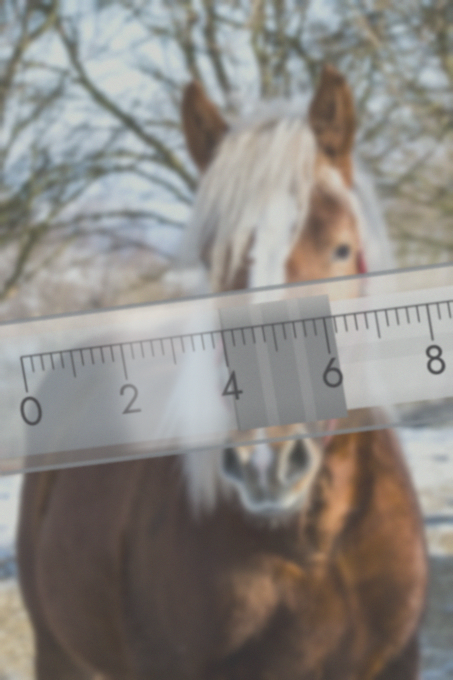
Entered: 4 mL
